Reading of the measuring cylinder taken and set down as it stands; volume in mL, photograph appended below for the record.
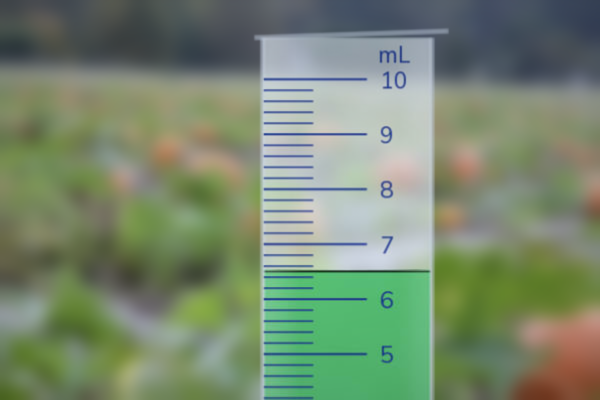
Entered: 6.5 mL
